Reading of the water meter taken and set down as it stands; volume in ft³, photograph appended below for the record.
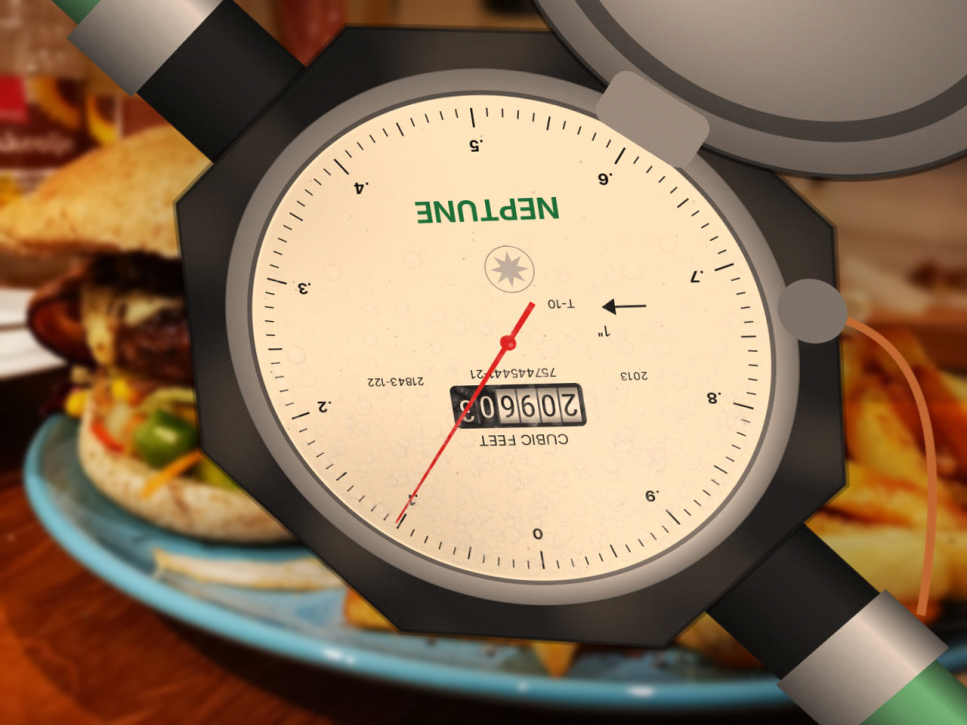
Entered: 209603.10 ft³
